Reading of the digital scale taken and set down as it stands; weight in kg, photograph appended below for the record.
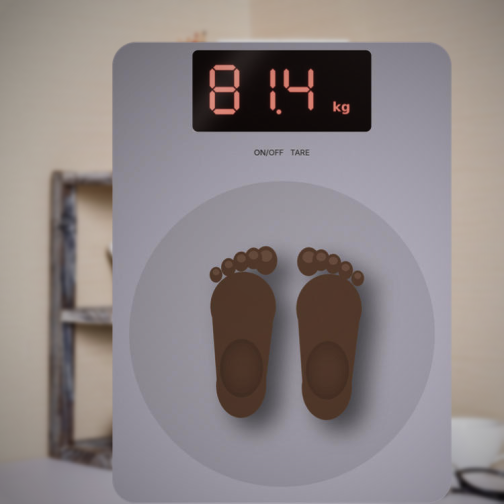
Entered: 81.4 kg
